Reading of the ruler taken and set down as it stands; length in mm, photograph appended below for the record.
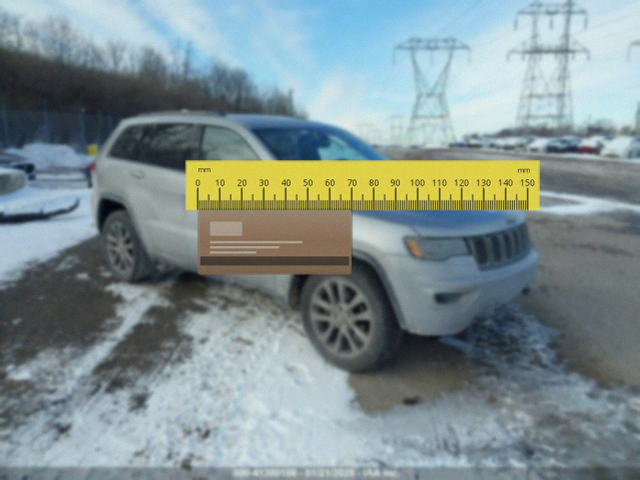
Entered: 70 mm
